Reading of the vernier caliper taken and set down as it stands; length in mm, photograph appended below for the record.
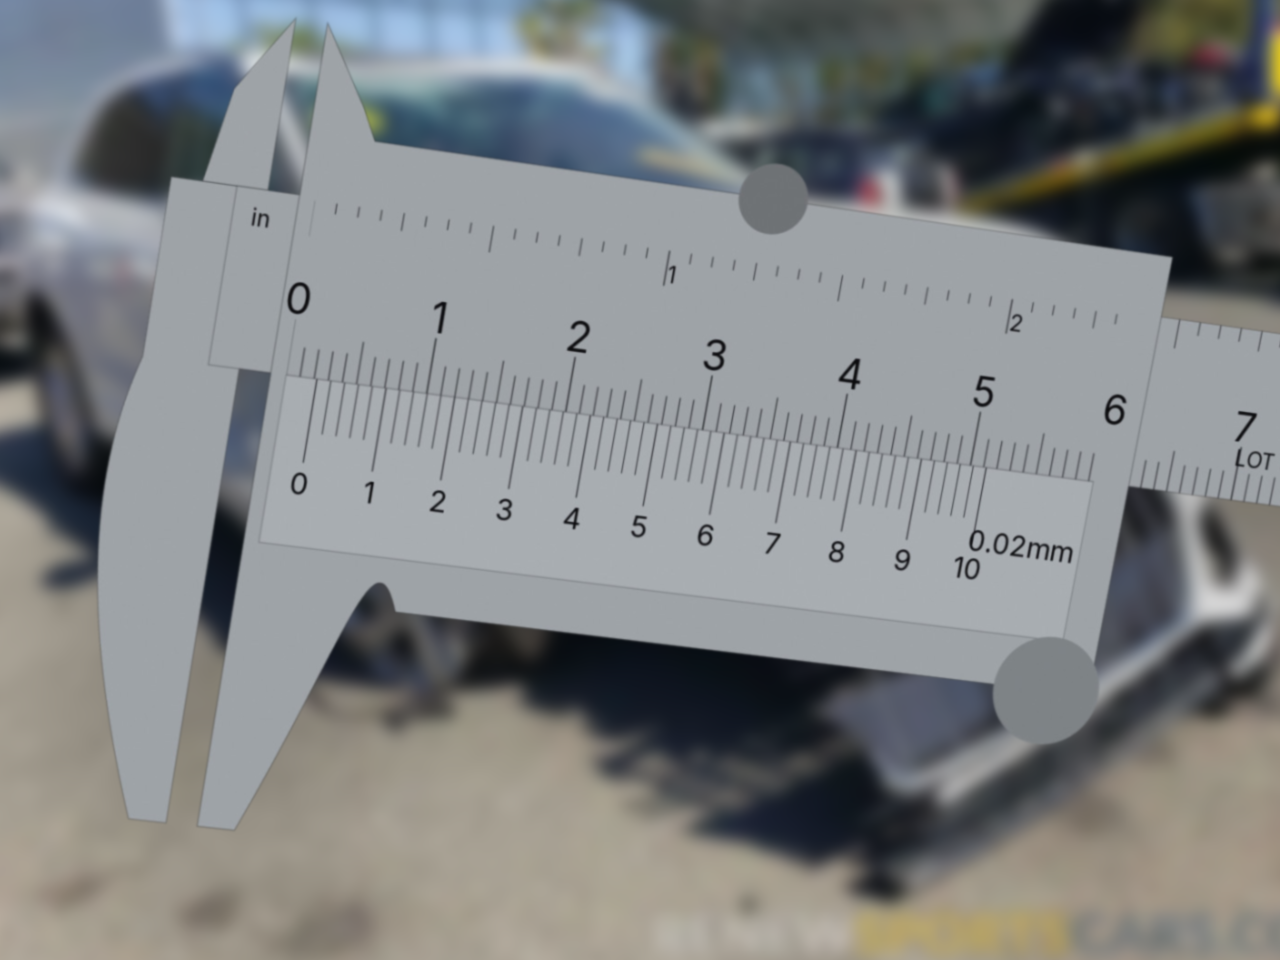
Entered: 2.2 mm
